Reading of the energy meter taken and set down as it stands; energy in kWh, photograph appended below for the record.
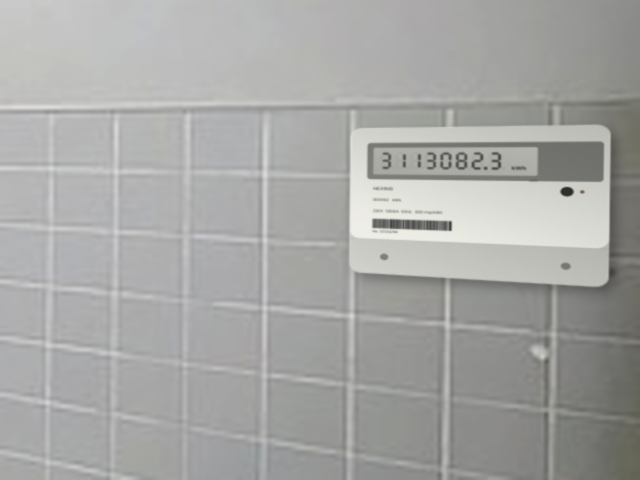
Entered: 3113082.3 kWh
